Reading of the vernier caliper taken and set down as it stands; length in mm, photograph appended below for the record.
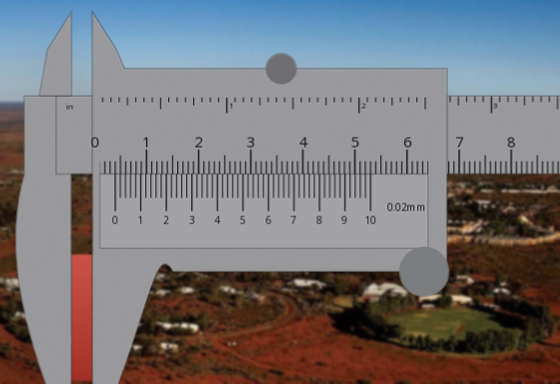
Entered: 4.0 mm
